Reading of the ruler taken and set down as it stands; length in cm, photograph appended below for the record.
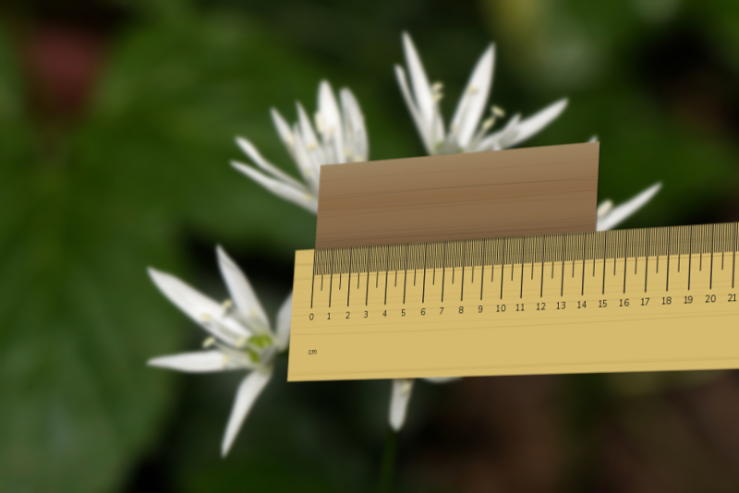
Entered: 14.5 cm
